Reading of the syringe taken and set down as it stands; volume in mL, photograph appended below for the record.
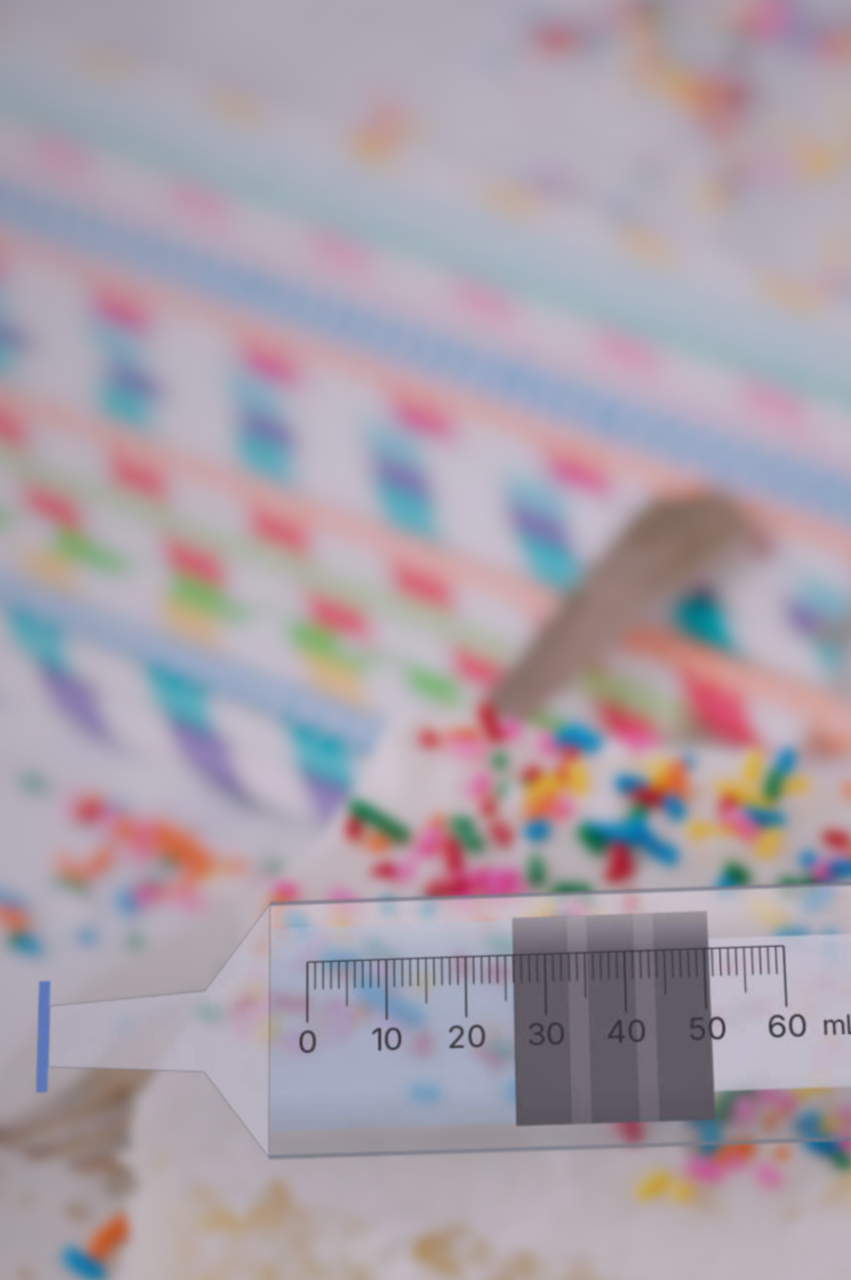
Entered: 26 mL
